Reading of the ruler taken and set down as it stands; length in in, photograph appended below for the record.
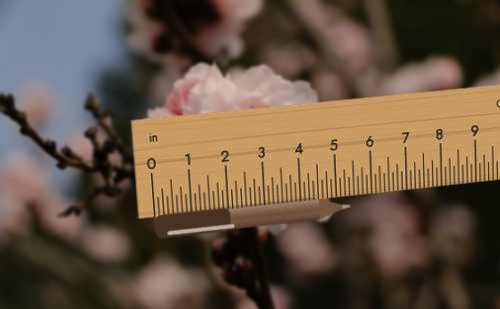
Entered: 5.375 in
